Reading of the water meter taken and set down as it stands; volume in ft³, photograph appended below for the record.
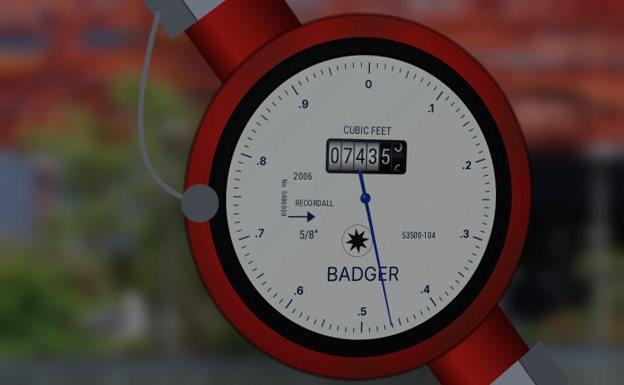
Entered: 74355.46 ft³
